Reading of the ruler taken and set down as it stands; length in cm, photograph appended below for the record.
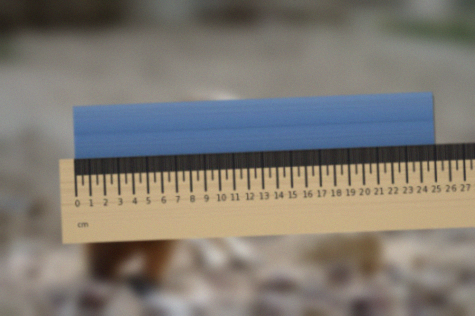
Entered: 25 cm
